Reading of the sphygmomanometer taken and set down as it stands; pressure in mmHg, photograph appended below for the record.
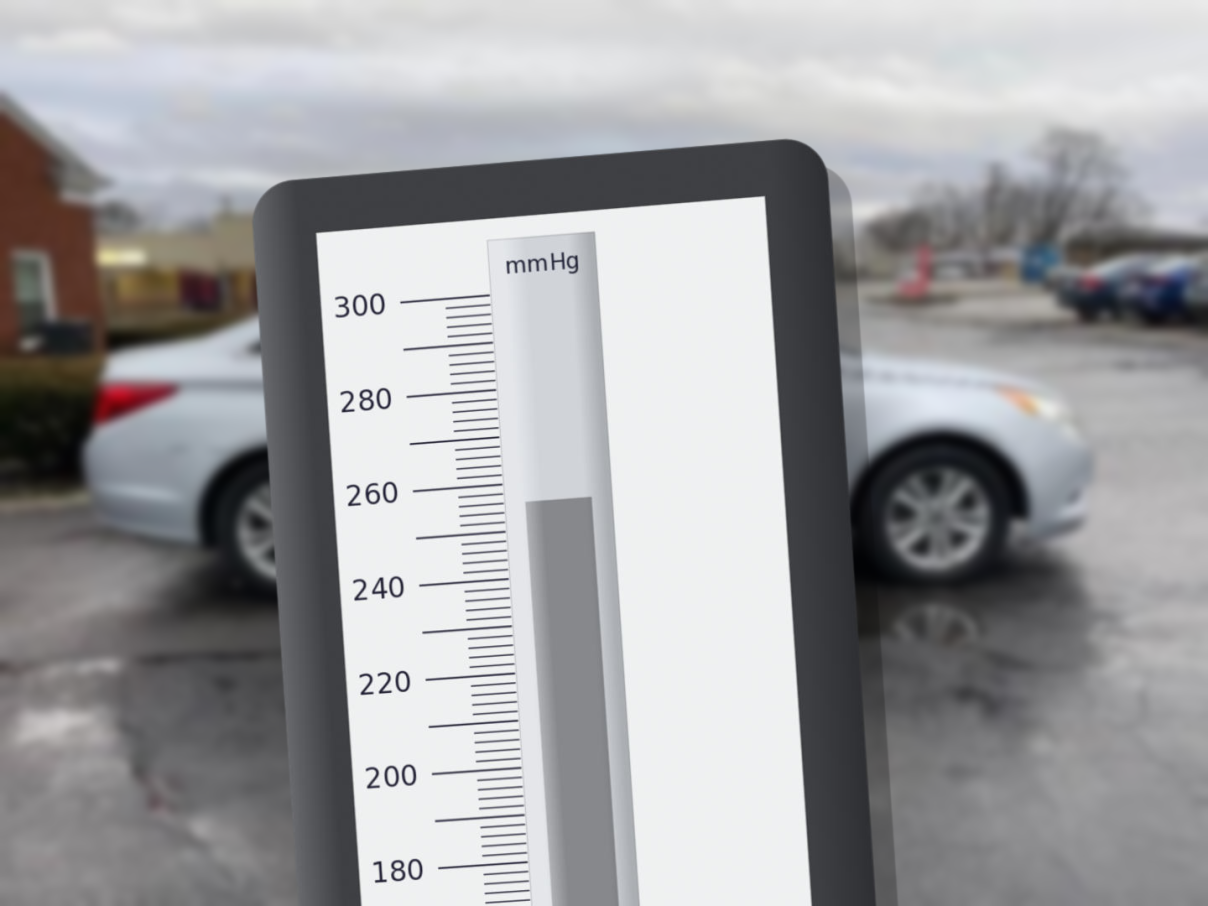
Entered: 256 mmHg
